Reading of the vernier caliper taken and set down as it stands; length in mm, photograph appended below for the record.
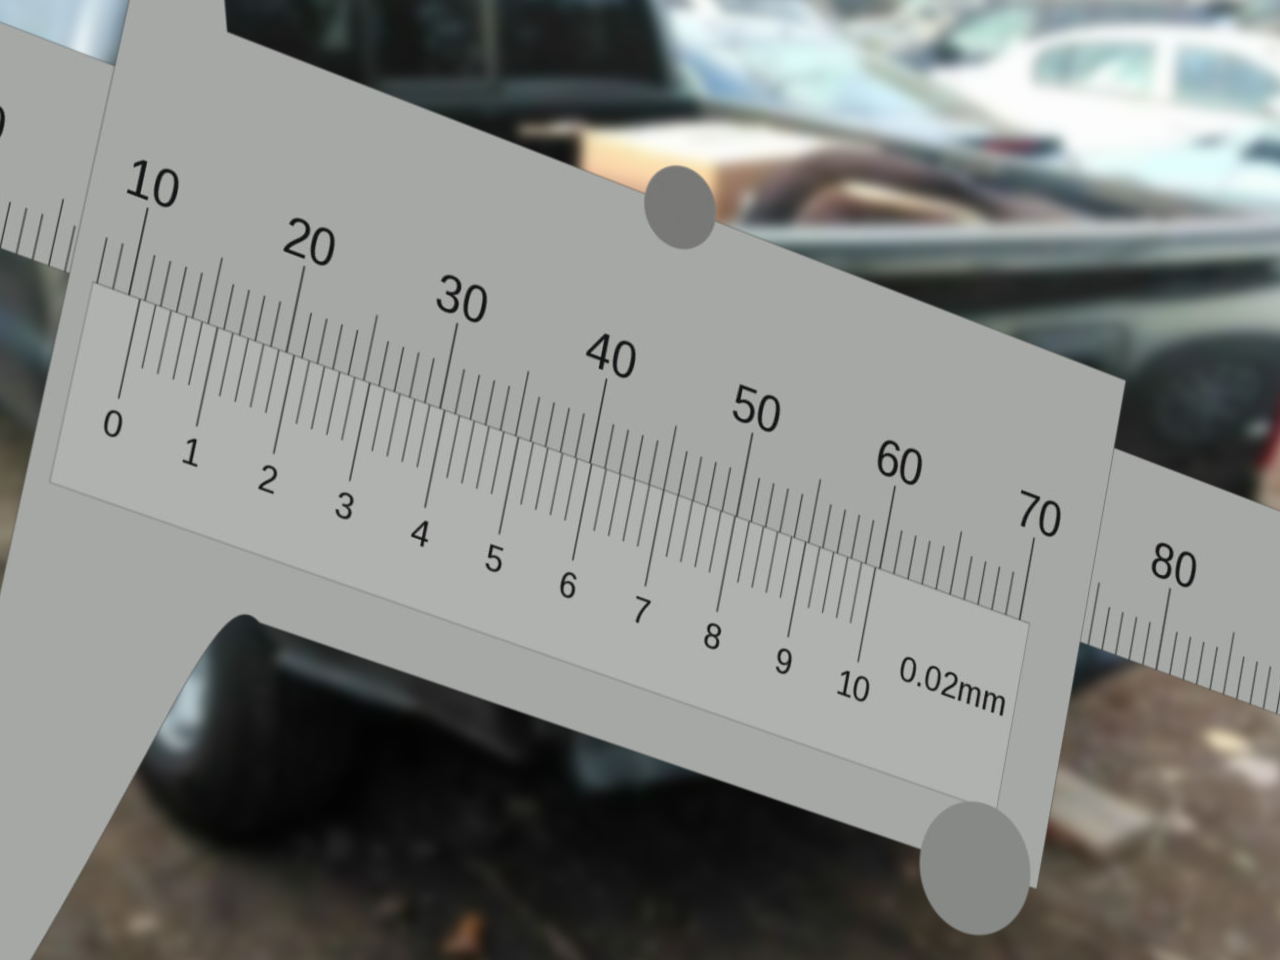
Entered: 10.7 mm
